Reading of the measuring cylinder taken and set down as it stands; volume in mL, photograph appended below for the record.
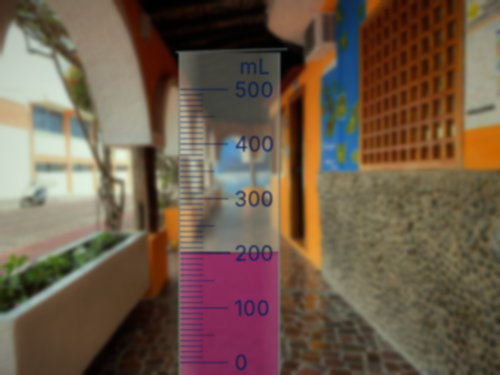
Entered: 200 mL
